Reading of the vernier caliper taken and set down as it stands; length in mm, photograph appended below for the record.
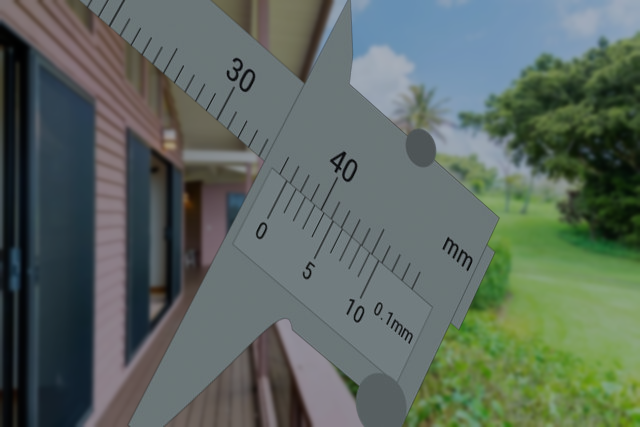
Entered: 36.7 mm
